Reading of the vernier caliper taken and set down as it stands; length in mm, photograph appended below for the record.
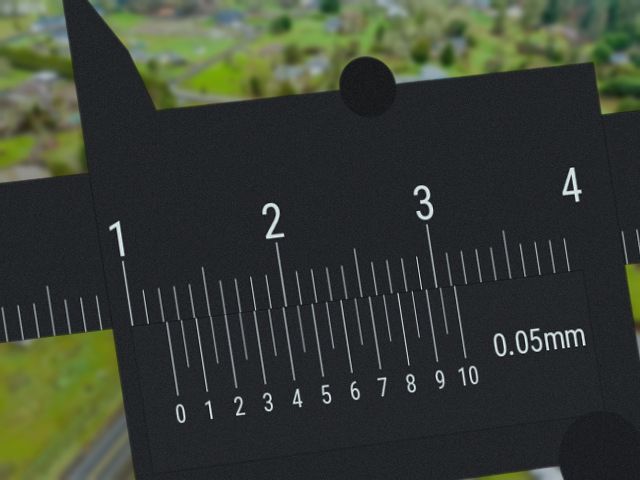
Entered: 12.2 mm
